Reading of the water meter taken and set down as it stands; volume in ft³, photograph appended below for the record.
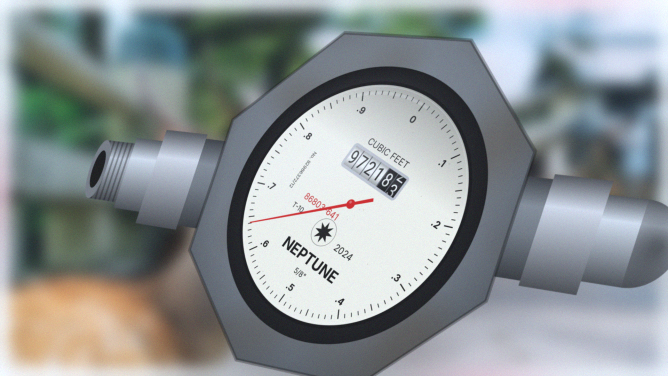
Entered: 972182.64 ft³
